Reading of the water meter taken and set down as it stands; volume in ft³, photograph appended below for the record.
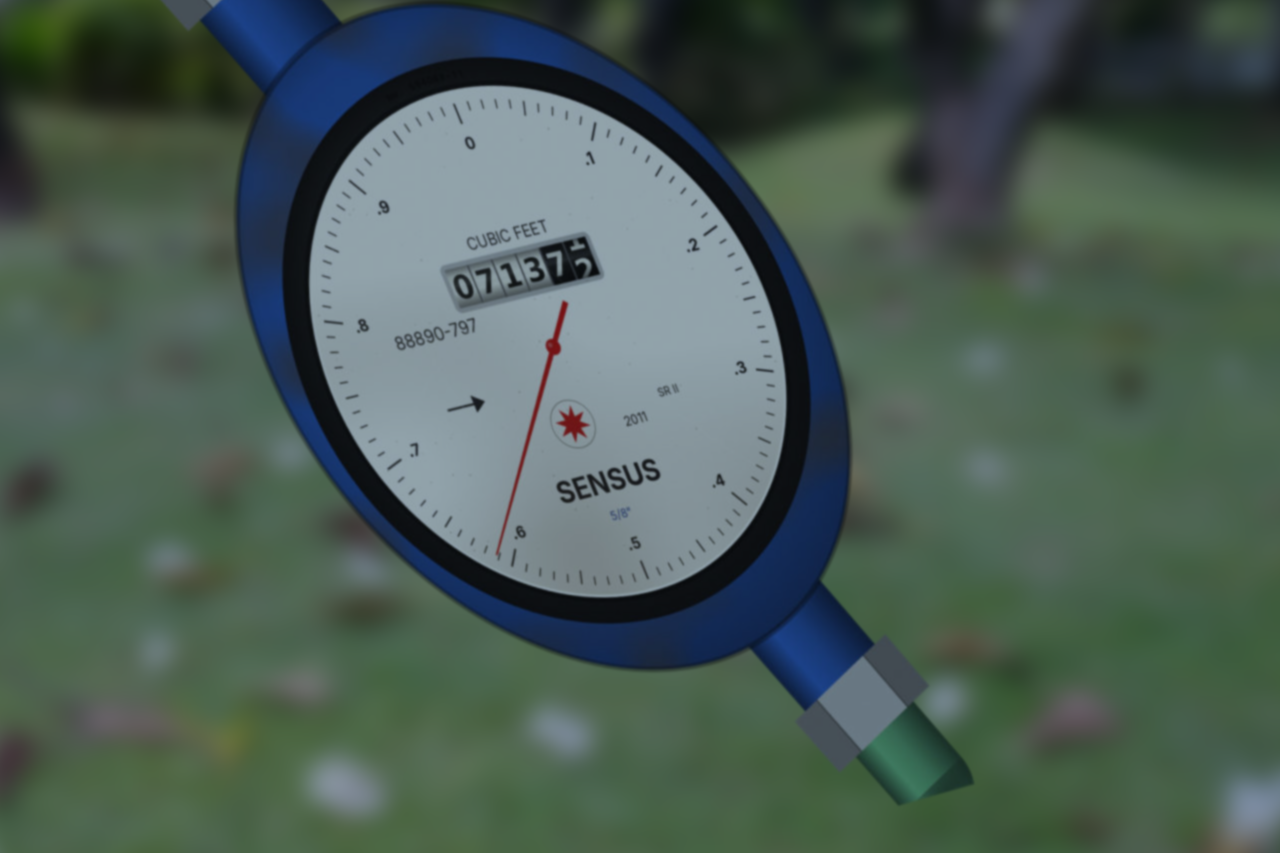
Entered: 71371.61 ft³
